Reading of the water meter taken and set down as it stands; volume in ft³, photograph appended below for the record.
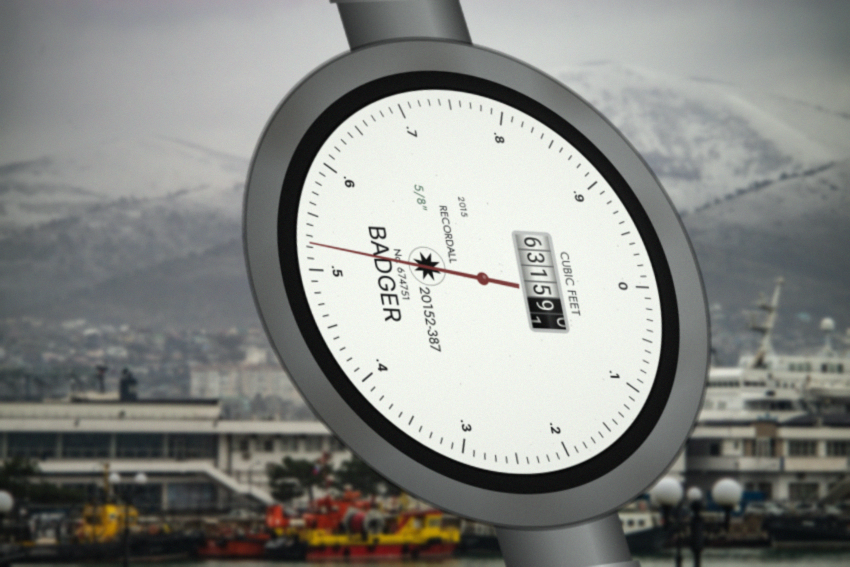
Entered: 631590.52 ft³
